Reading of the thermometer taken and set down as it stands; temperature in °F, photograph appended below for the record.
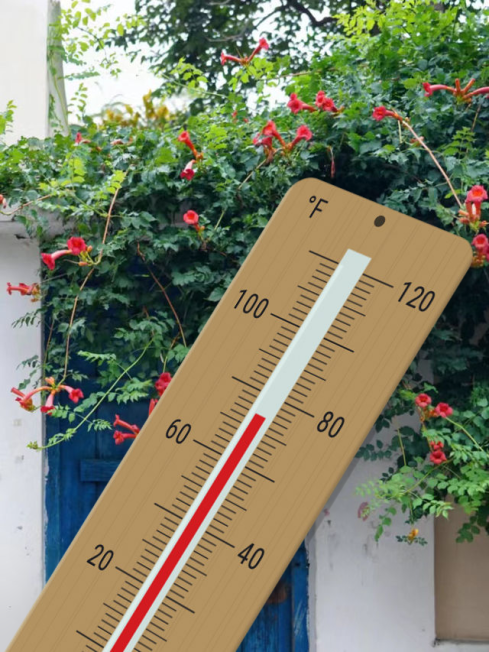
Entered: 74 °F
